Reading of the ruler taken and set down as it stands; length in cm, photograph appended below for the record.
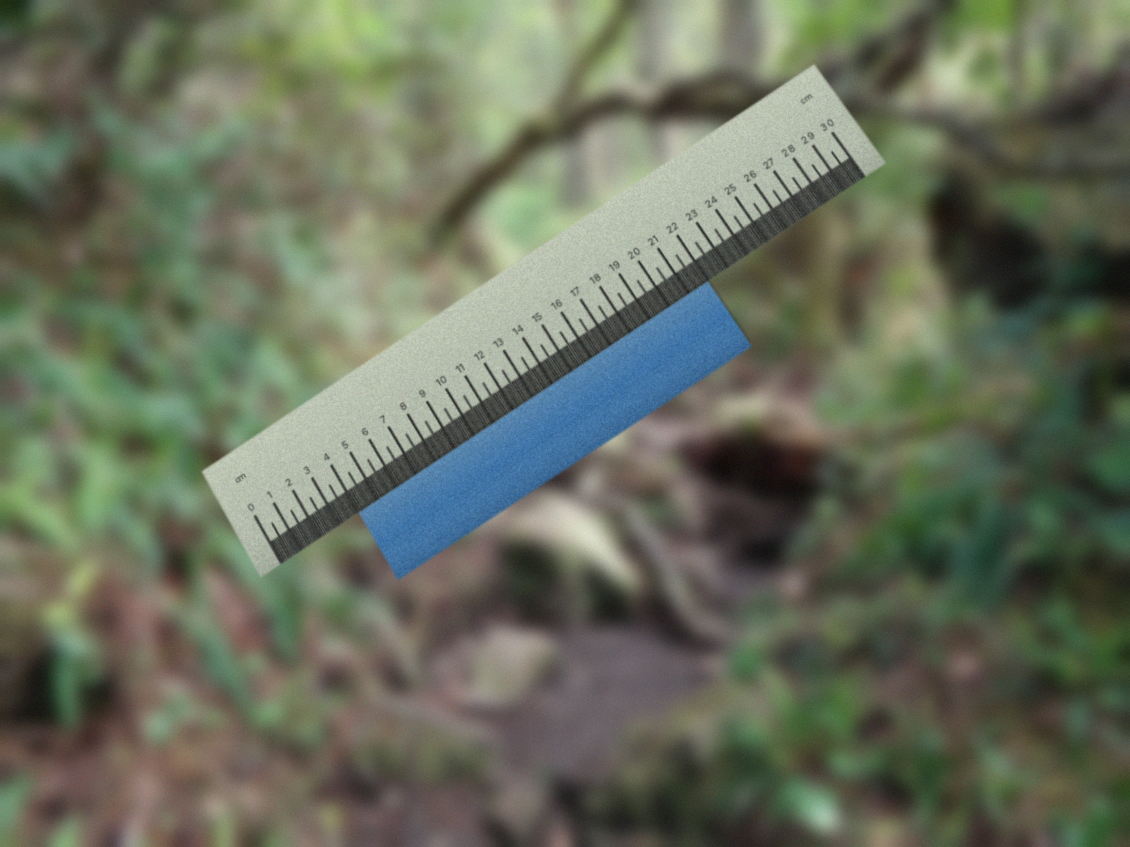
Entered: 18 cm
